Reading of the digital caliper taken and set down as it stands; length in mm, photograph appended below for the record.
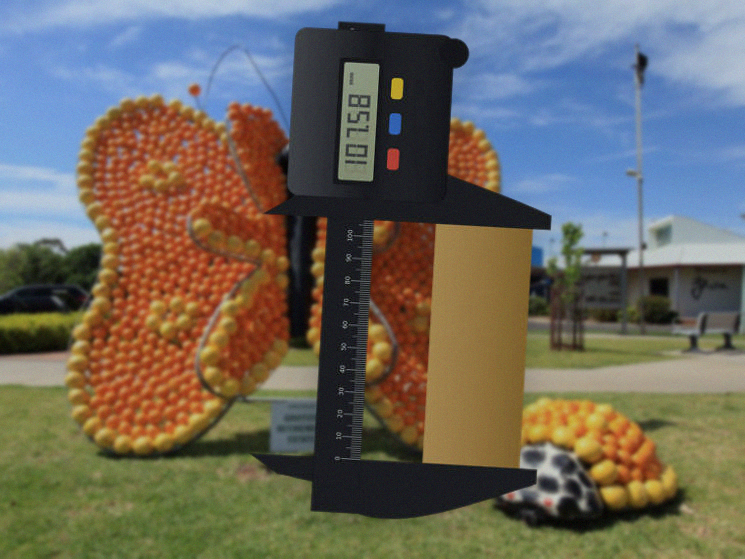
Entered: 107.58 mm
